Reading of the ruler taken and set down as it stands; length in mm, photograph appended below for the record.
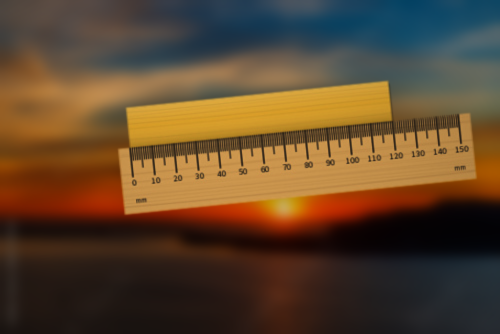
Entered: 120 mm
